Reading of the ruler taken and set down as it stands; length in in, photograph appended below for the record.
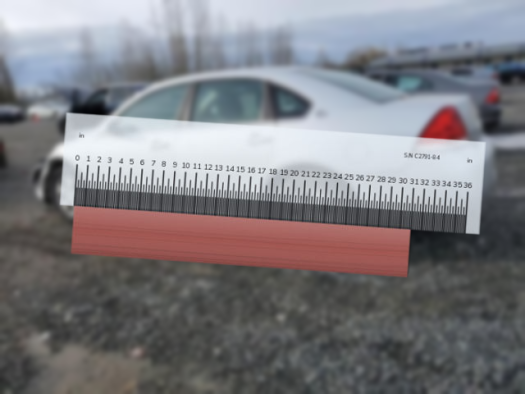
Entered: 31 in
